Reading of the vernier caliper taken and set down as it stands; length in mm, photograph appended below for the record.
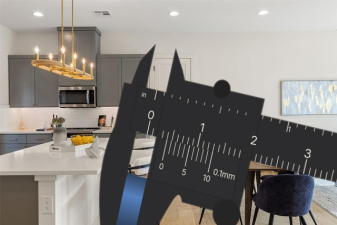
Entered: 4.0 mm
